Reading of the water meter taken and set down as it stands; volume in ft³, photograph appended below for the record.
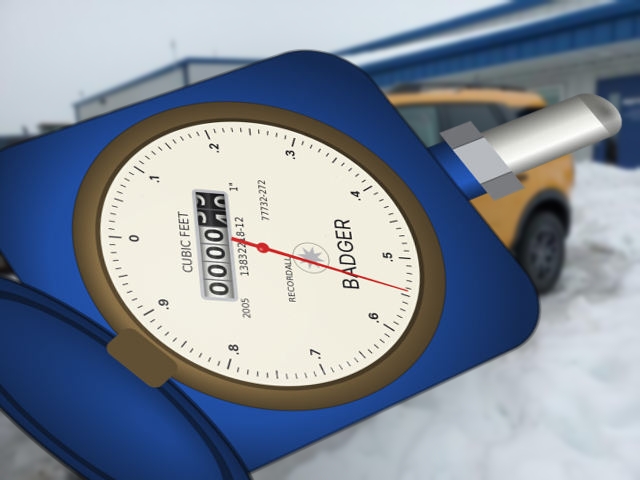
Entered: 39.54 ft³
